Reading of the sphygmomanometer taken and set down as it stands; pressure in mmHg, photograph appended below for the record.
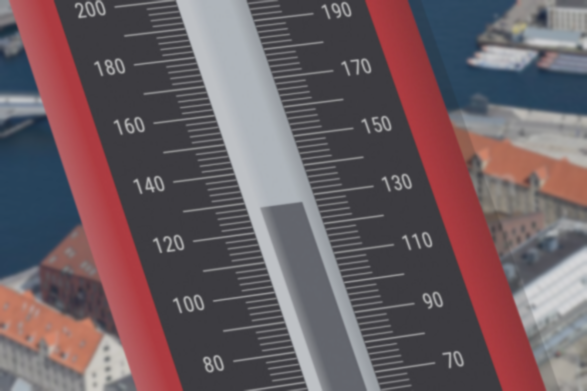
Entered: 128 mmHg
